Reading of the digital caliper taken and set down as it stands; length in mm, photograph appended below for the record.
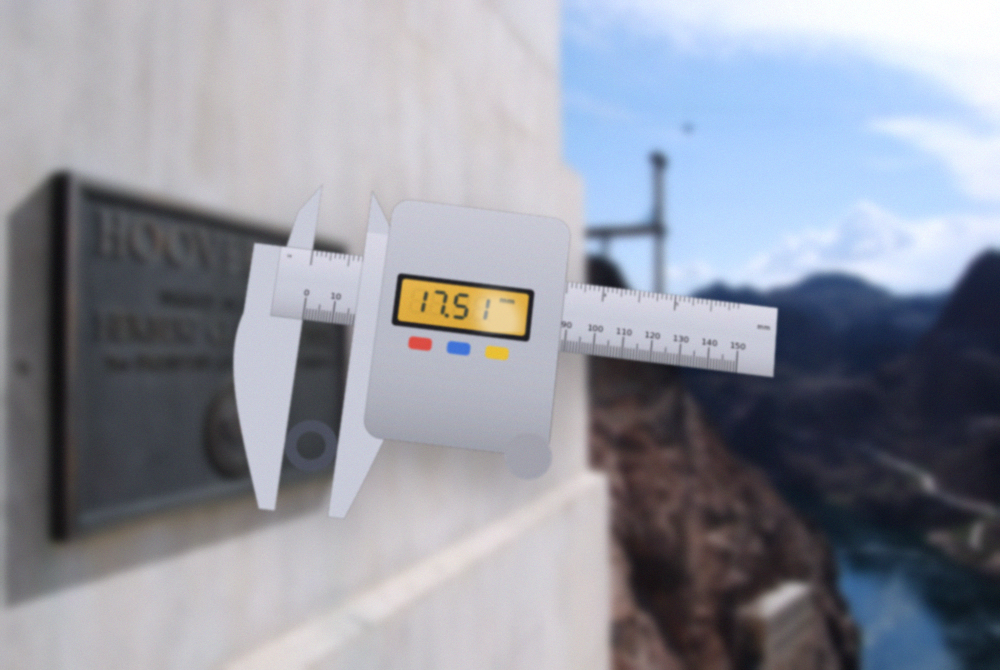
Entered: 17.51 mm
